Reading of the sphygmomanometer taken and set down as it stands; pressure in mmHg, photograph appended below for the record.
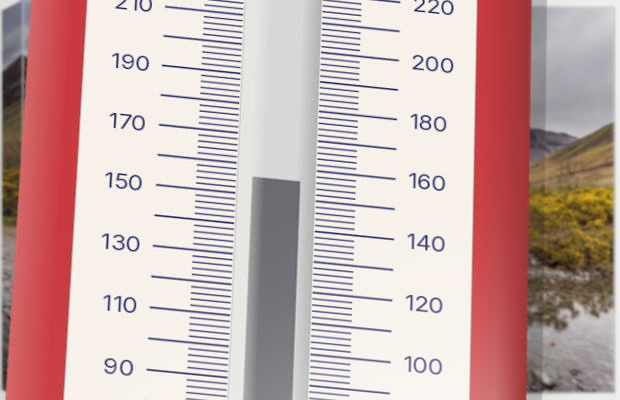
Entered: 156 mmHg
